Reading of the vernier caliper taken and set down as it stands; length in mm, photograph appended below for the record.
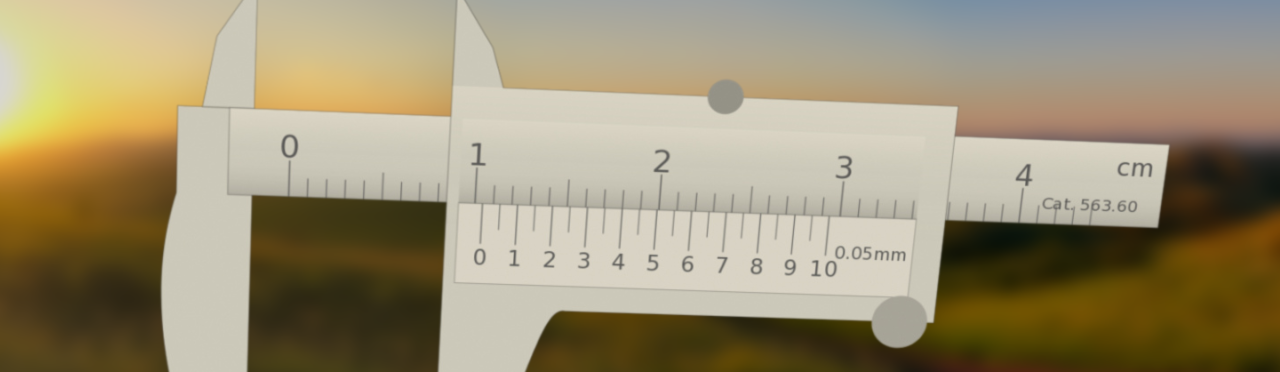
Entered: 10.4 mm
